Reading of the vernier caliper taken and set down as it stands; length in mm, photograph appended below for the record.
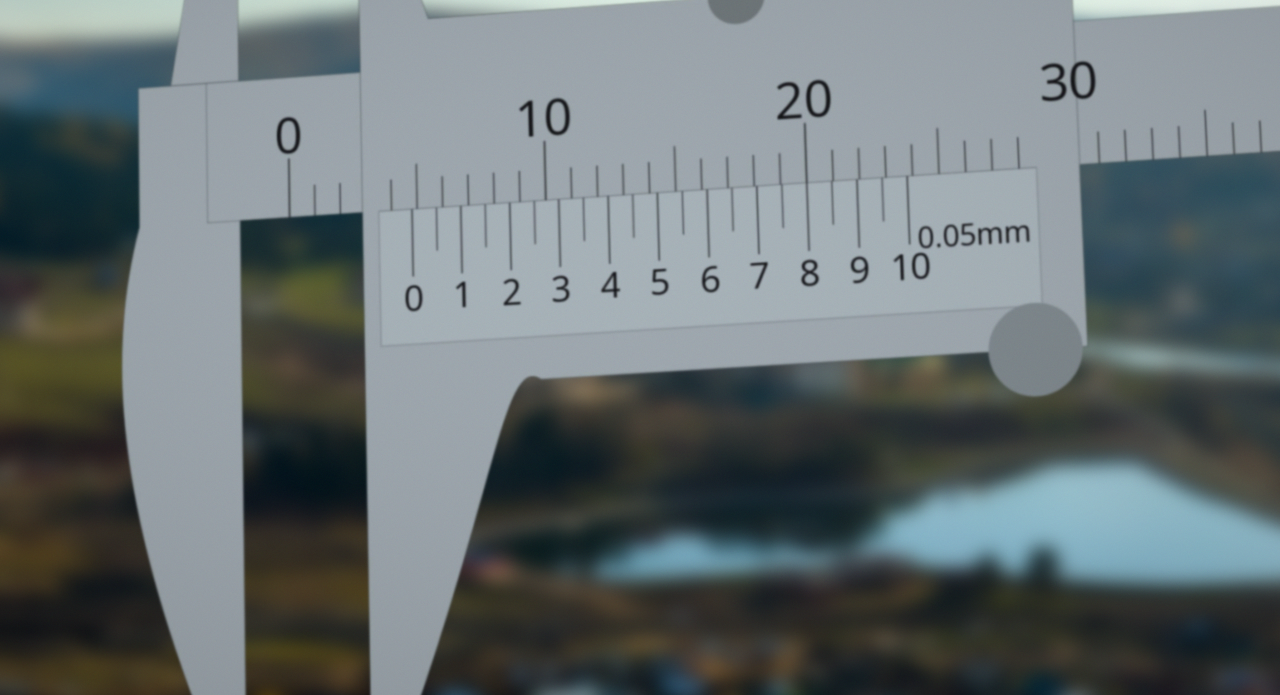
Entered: 4.8 mm
